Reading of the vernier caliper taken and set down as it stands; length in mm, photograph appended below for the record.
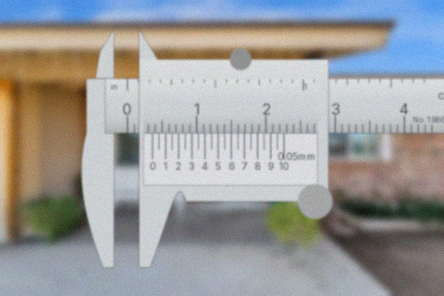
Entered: 3.6 mm
